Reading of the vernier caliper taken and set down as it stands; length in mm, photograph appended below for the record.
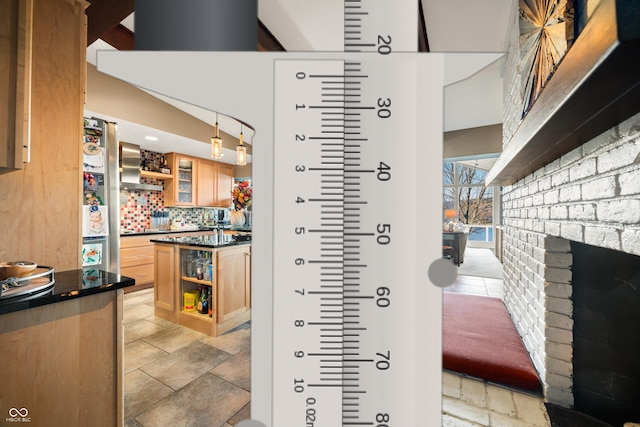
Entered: 25.0 mm
